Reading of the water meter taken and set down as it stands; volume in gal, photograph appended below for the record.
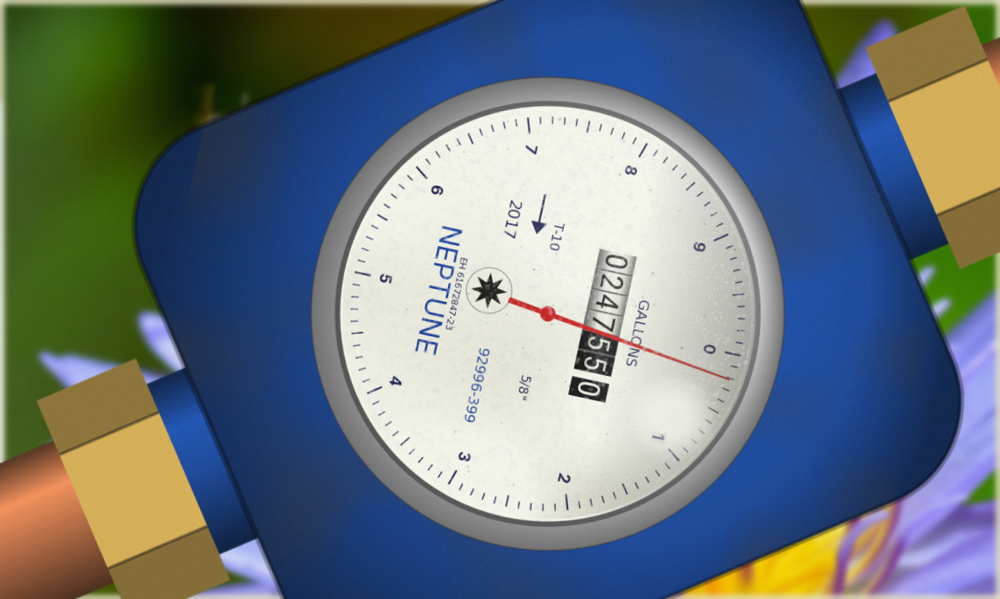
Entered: 247550.2 gal
